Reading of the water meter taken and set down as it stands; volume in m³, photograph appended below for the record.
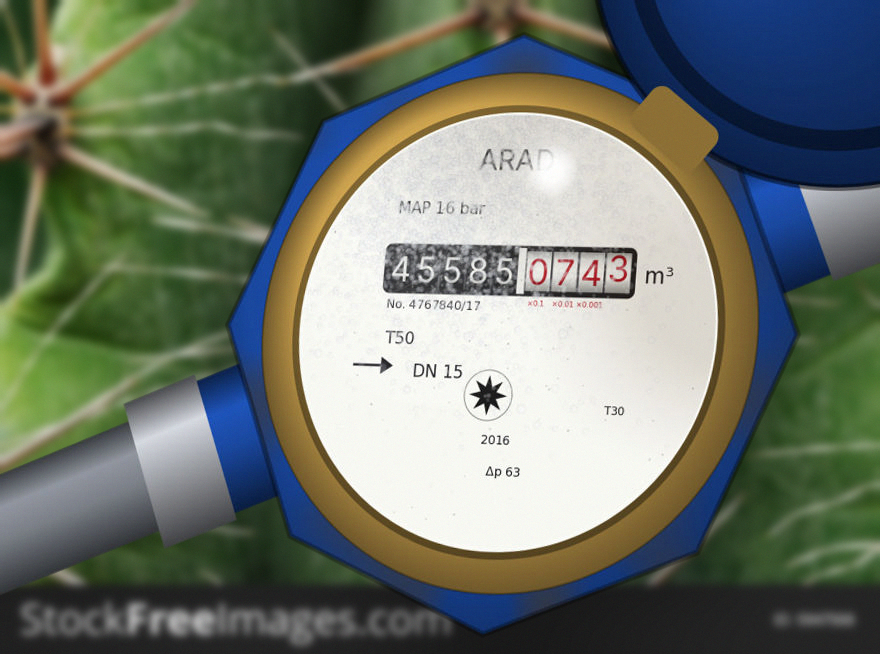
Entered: 45585.0743 m³
